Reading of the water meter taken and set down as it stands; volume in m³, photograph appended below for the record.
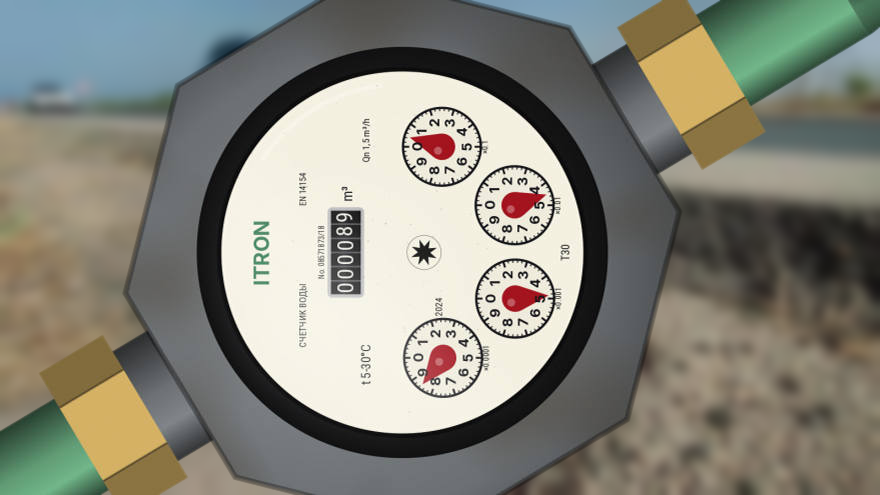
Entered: 89.0448 m³
